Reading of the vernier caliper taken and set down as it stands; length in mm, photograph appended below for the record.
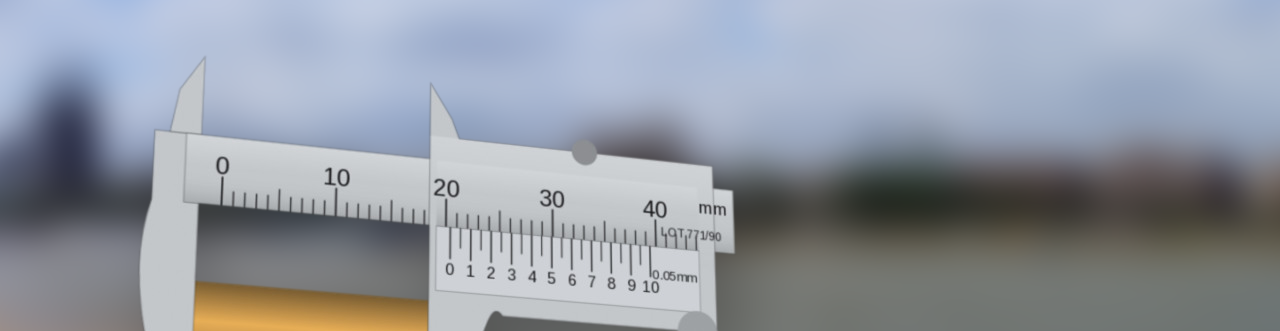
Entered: 20.4 mm
